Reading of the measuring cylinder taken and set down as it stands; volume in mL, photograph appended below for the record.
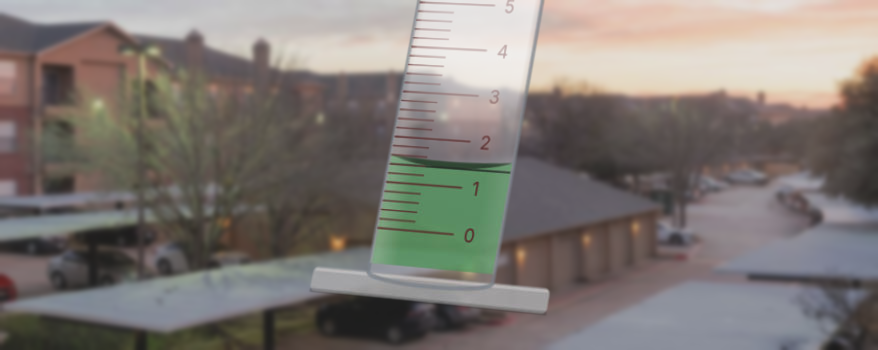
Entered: 1.4 mL
